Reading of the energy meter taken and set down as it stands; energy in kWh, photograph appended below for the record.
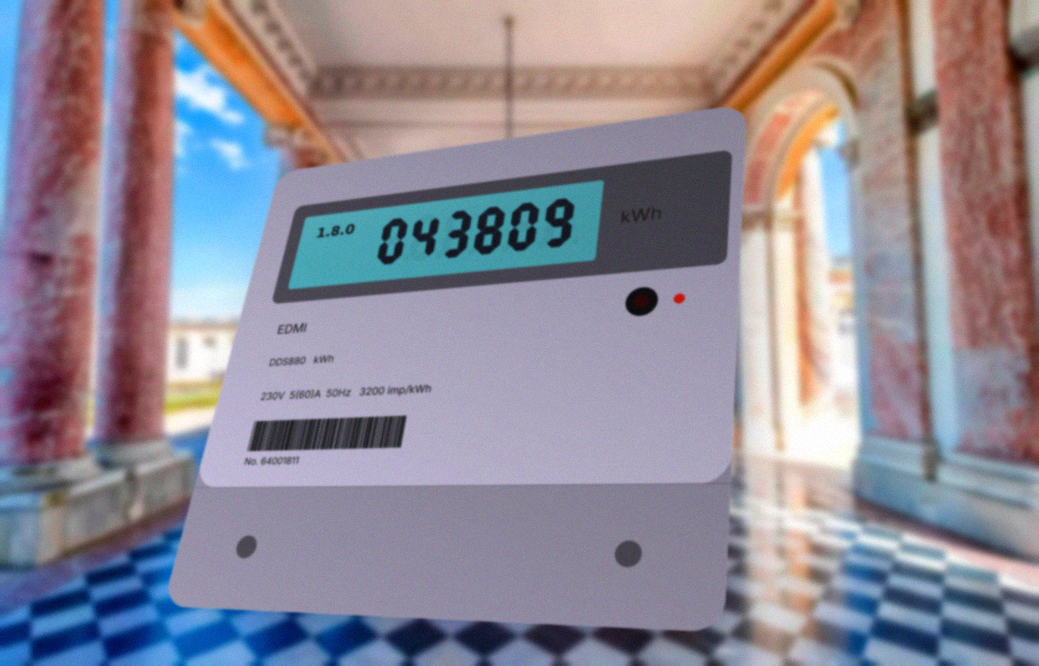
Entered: 43809 kWh
